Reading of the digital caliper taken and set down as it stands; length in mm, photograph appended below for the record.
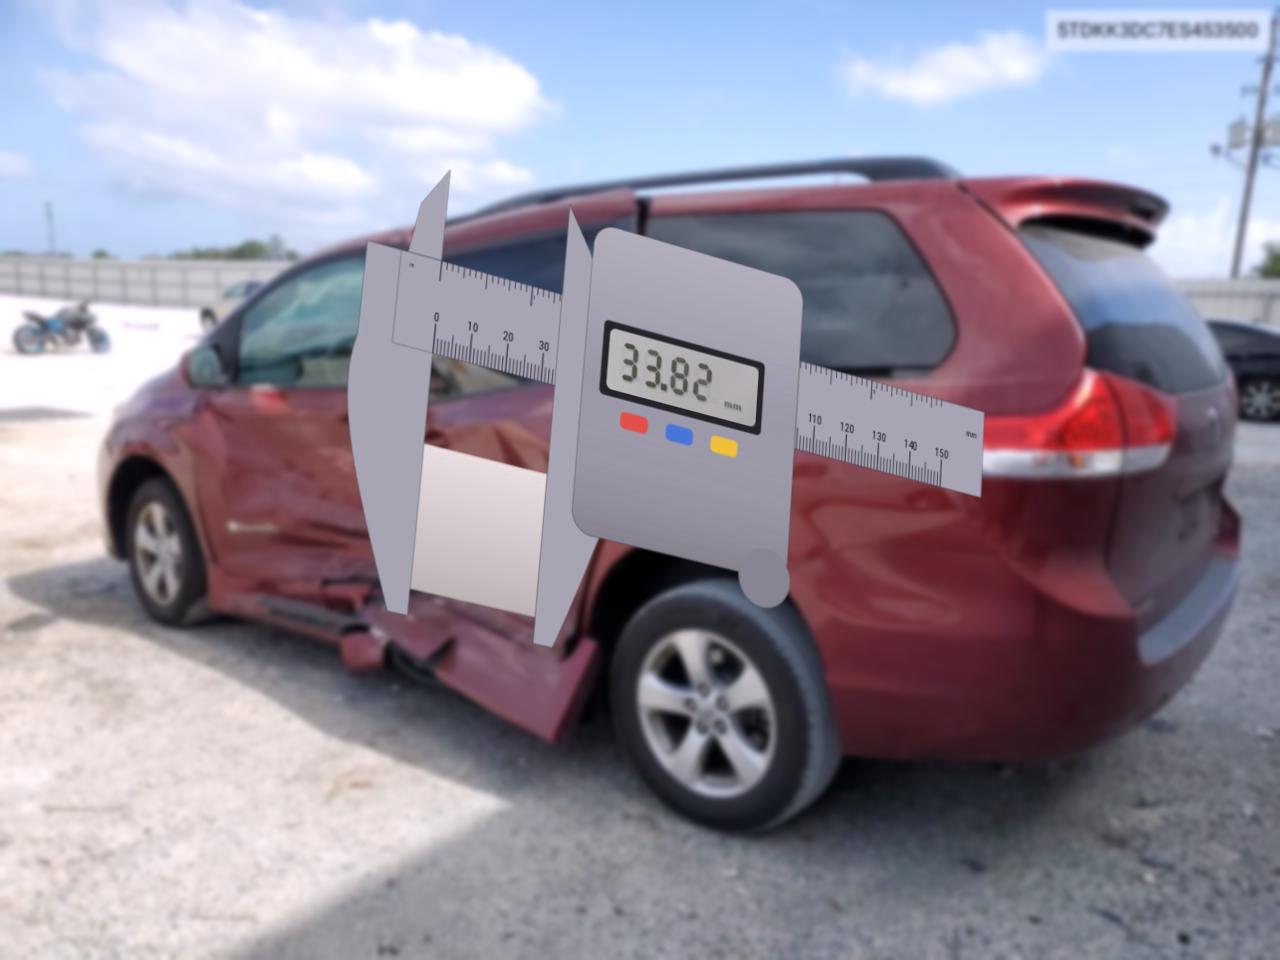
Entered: 33.82 mm
